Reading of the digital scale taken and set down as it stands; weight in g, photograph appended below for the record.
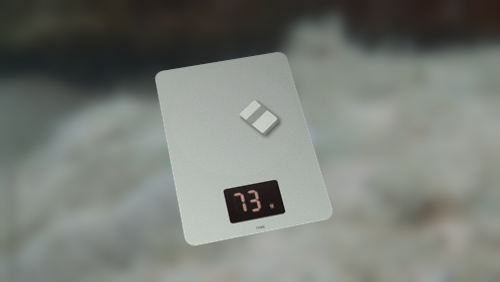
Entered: 73 g
